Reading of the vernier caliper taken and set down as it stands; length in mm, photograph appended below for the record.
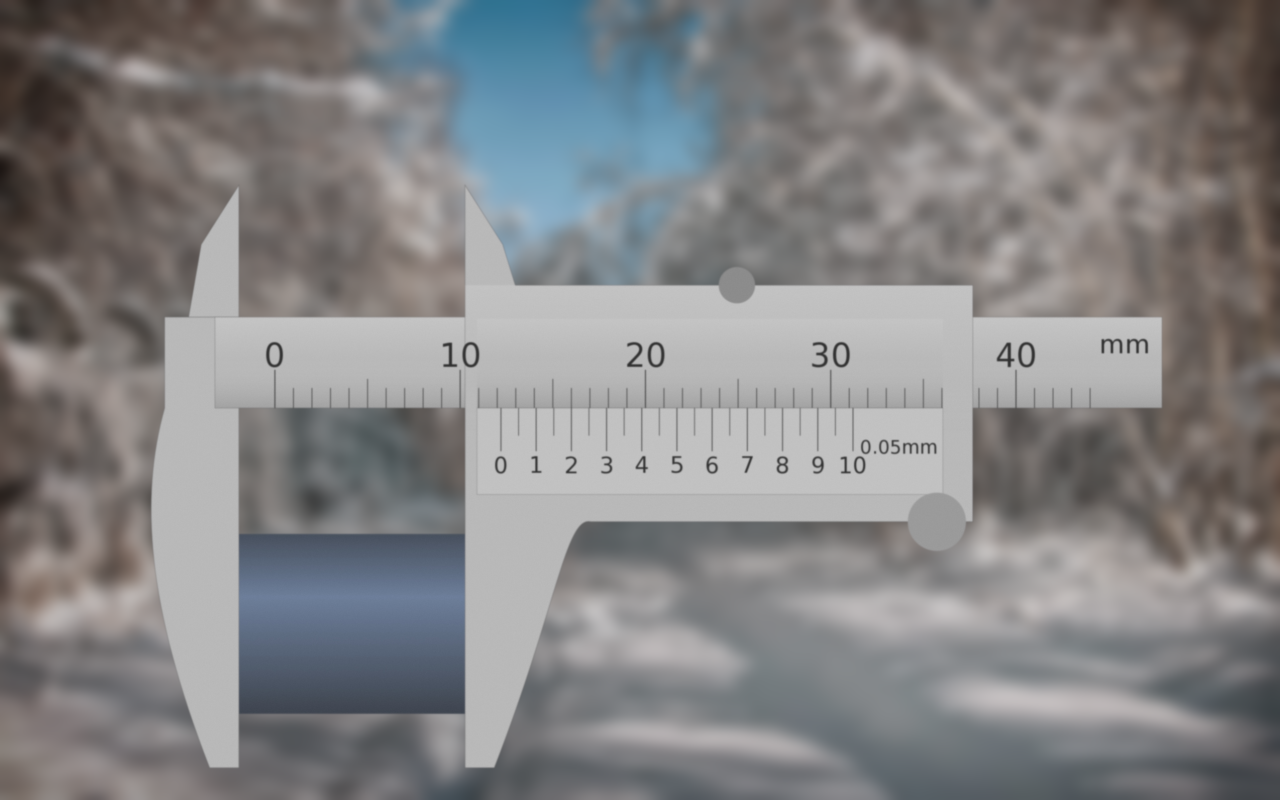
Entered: 12.2 mm
